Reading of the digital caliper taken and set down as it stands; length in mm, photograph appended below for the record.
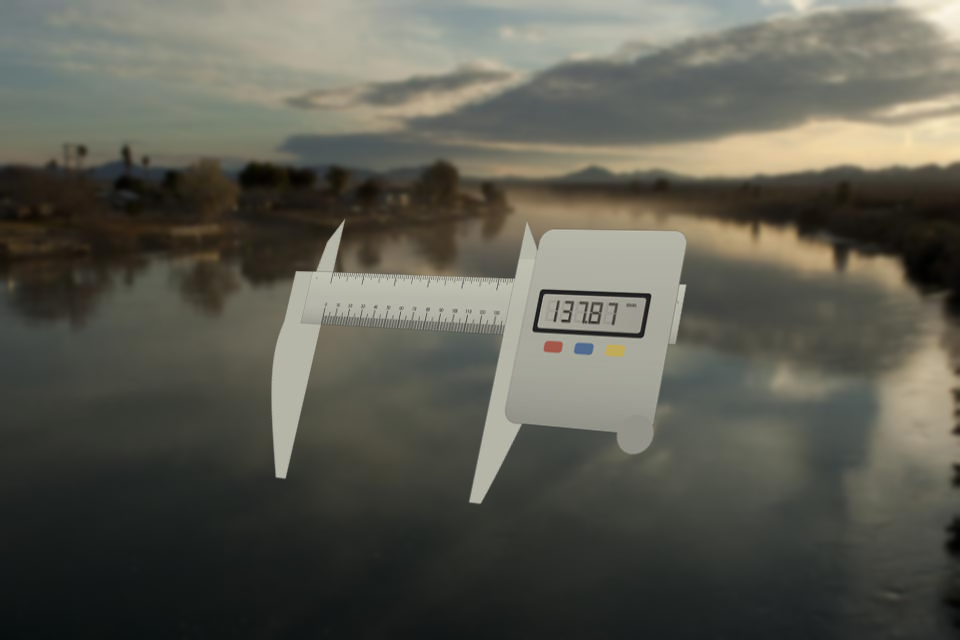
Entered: 137.87 mm
